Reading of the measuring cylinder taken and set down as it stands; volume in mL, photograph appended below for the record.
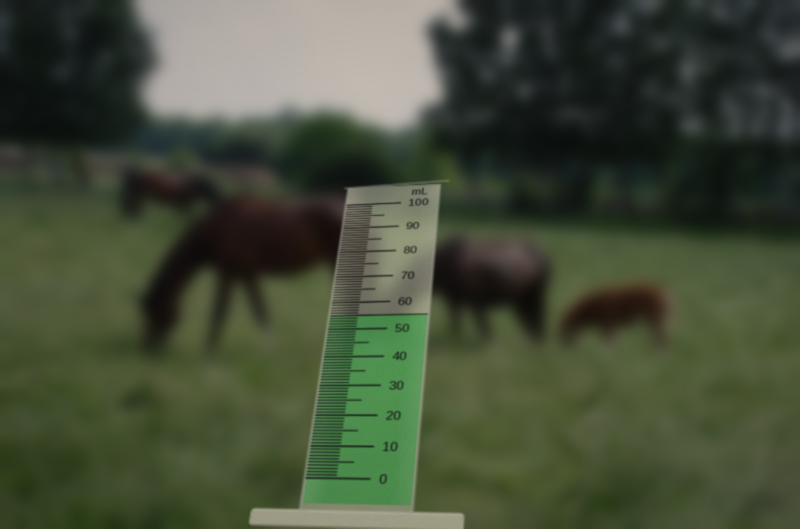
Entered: 55 mL
